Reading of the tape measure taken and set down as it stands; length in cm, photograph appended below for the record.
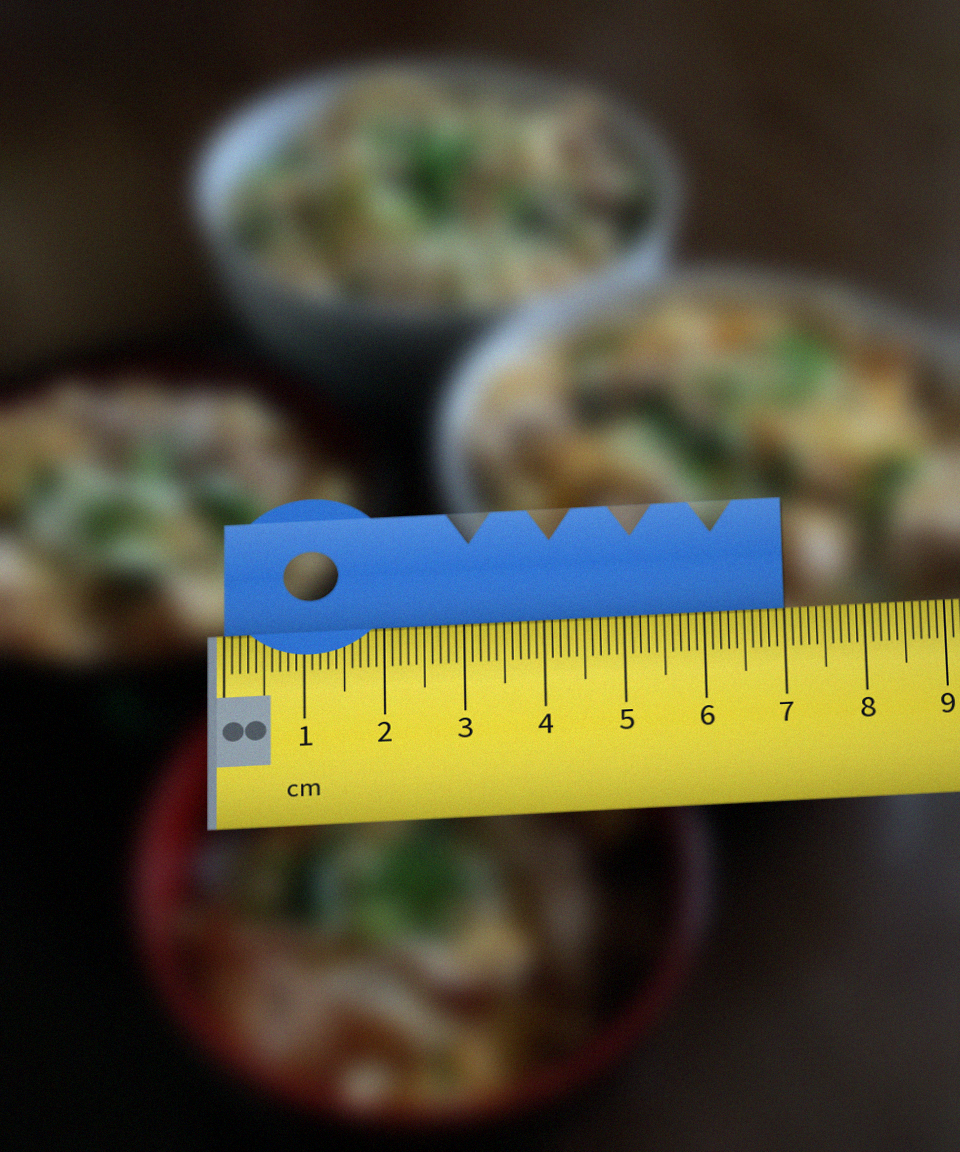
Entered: 7 cm
